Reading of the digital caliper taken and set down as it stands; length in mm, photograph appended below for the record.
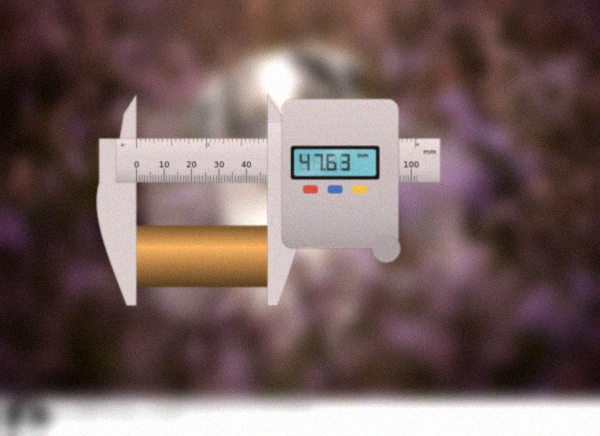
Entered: 47.63 mm
